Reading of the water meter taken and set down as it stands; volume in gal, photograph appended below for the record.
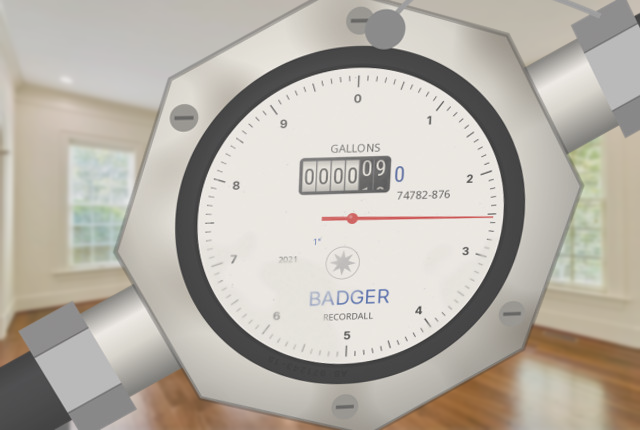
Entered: 92.5 gal
